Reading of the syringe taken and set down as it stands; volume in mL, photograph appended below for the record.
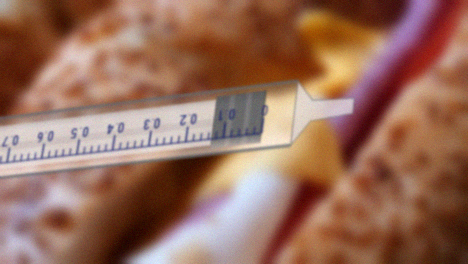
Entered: 0 mL
